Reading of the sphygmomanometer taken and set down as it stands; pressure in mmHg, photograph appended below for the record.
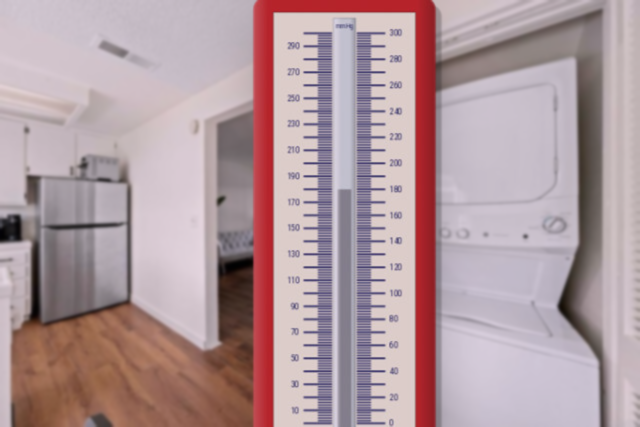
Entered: 180 mmHg
